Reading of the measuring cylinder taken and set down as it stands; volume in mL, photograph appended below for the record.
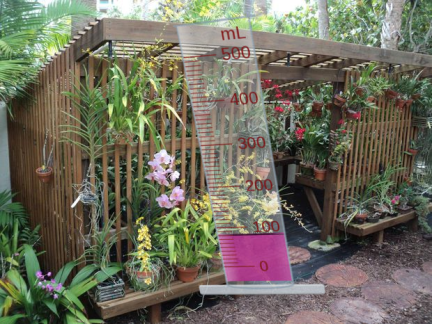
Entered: 80 mL
